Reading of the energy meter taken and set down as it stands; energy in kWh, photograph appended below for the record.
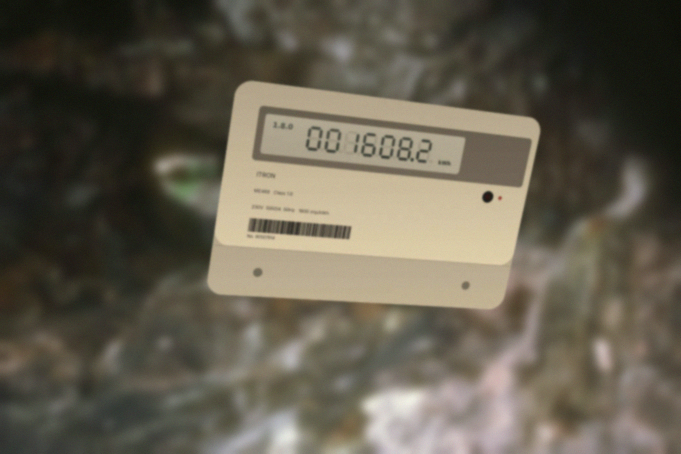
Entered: 1608.2 kWh
